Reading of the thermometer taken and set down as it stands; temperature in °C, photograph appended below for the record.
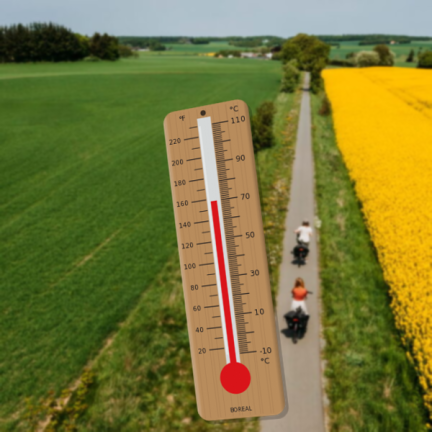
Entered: 70 °C
